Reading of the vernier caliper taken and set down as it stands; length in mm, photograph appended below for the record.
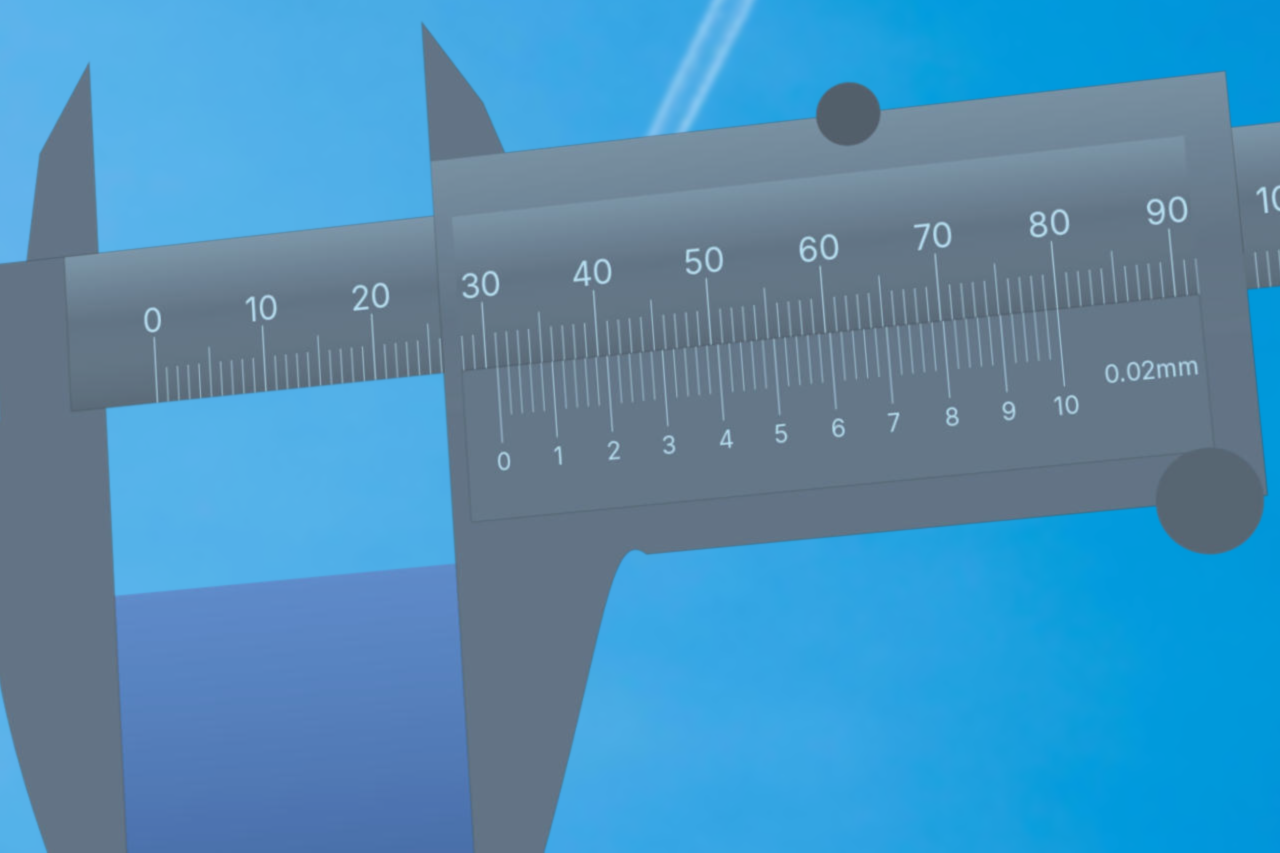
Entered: 31.0 mm
